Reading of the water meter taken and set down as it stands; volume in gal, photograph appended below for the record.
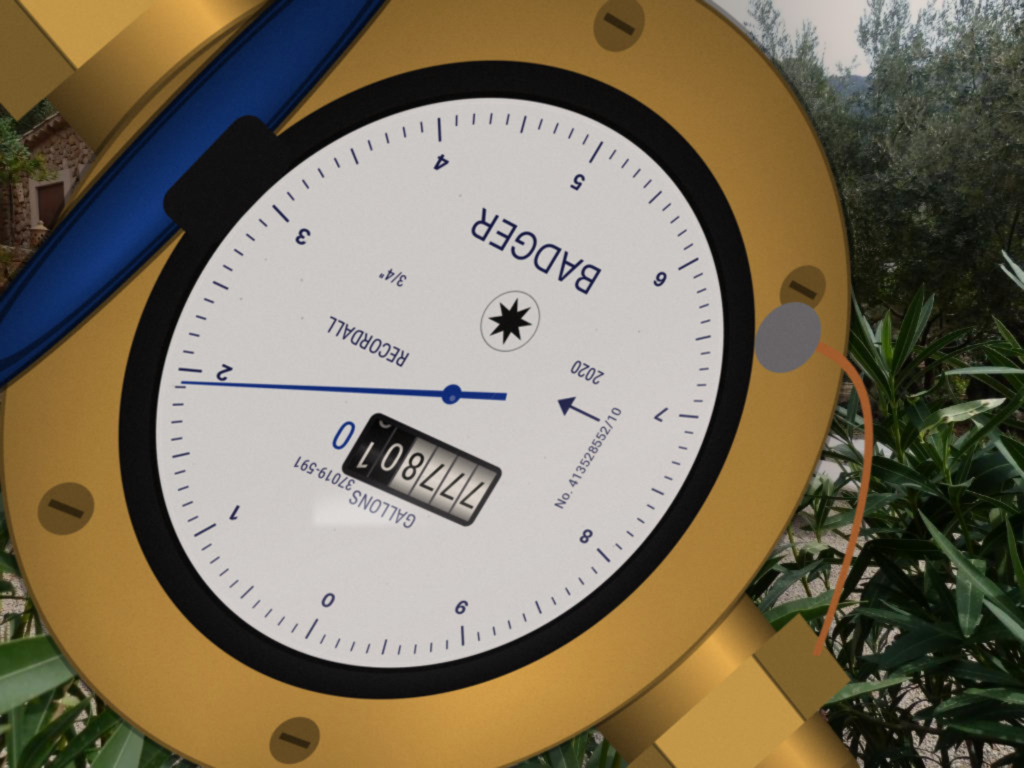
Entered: 7778011.9 gal
